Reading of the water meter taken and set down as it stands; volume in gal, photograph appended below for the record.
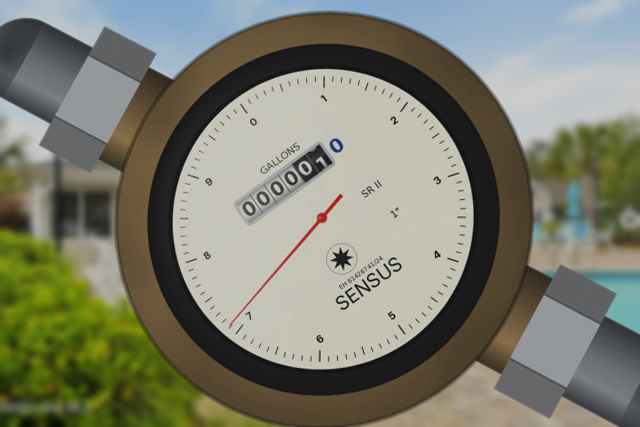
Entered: 7.1 gal
